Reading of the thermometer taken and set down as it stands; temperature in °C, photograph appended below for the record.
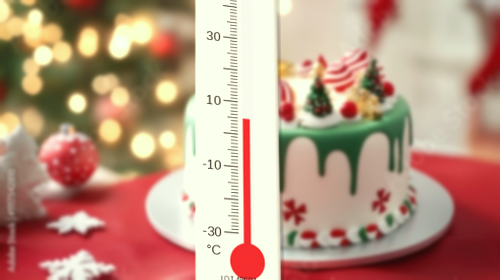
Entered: 5 °C
